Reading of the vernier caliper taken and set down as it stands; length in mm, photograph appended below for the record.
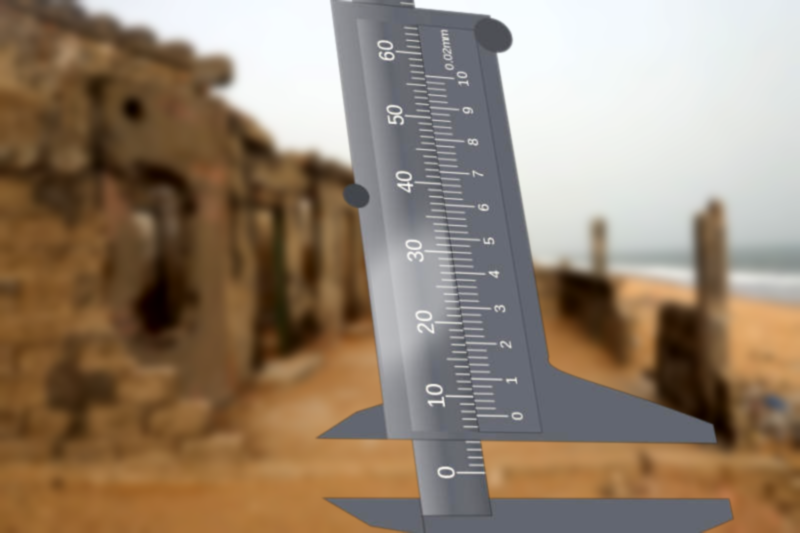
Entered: 7.5 mm
